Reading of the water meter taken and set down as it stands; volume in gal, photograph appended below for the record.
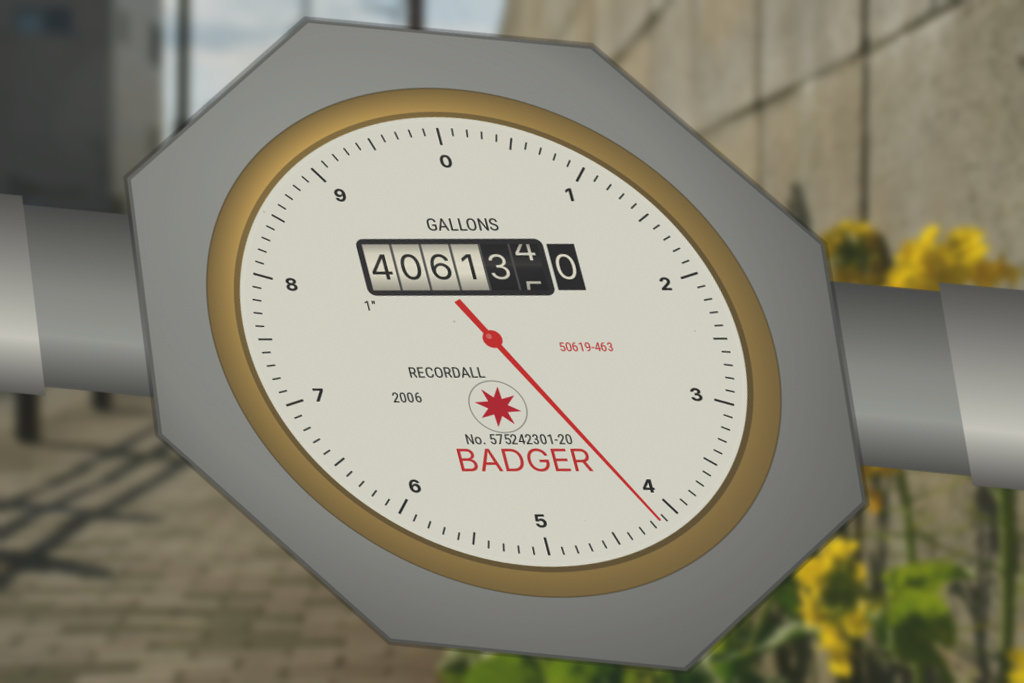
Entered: 4061344.1 gal
